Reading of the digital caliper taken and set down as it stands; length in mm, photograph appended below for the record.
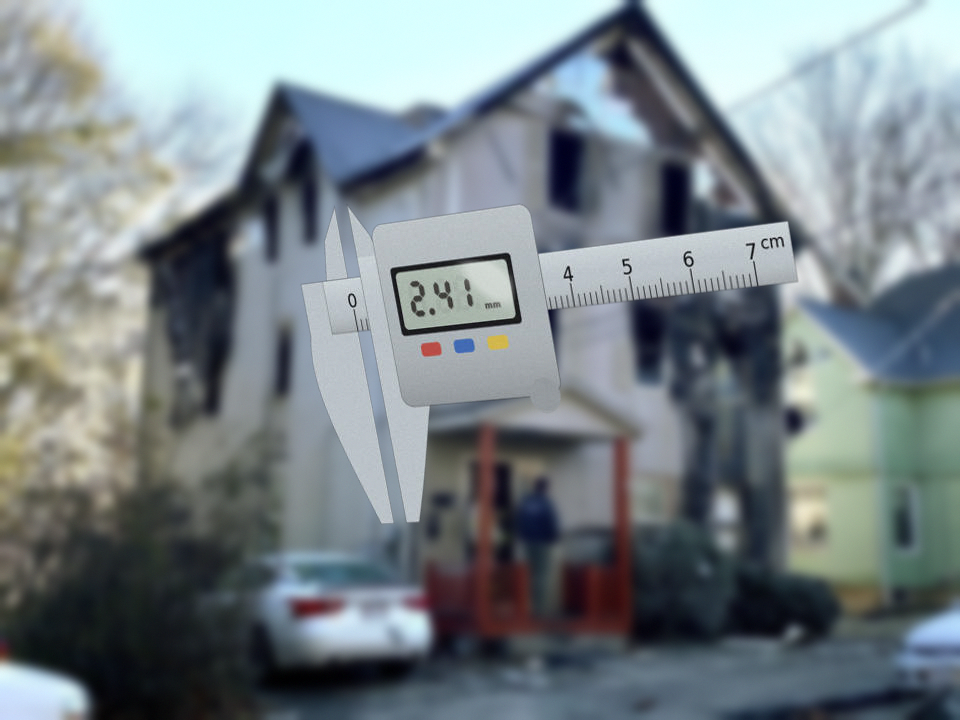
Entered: 2.41 mm
